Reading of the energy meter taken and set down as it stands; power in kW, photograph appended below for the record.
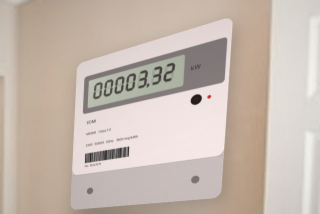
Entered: 3.32 kW
